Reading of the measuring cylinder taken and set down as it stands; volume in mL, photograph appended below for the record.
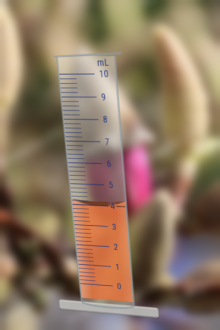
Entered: 4 mL
